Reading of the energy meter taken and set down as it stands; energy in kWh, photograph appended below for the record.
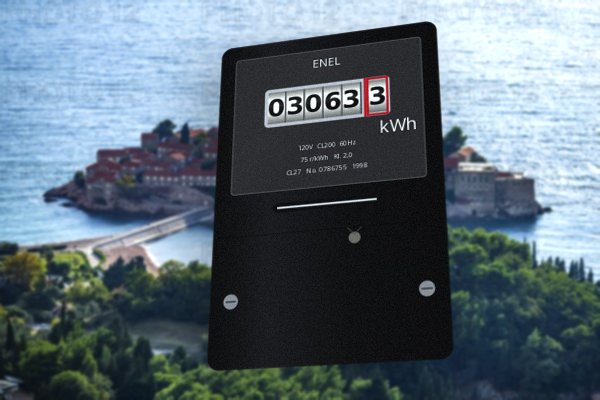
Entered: 3063.3 kWh
